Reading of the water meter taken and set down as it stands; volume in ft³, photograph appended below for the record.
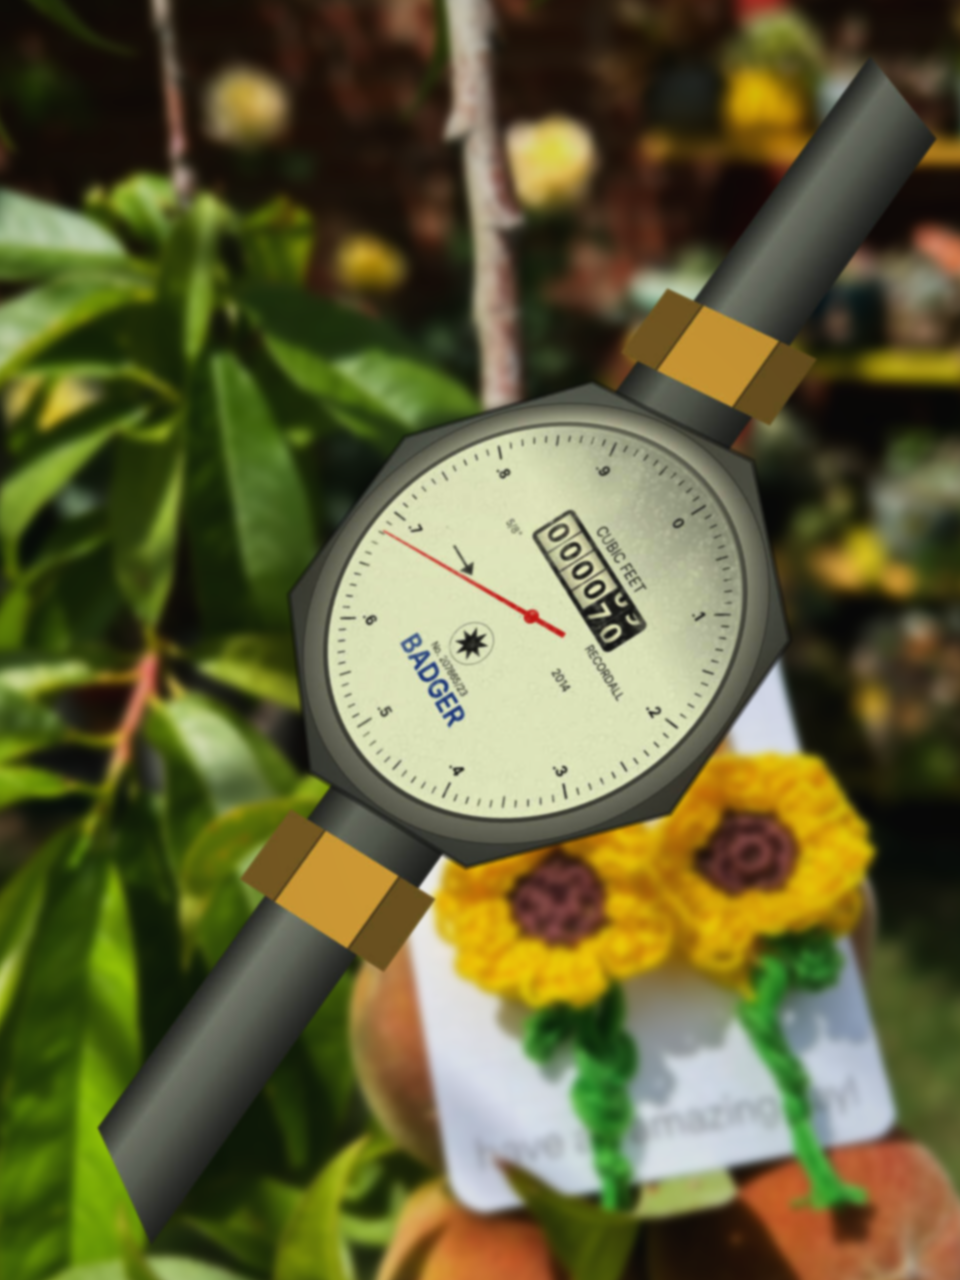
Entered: 69.68 ft³
